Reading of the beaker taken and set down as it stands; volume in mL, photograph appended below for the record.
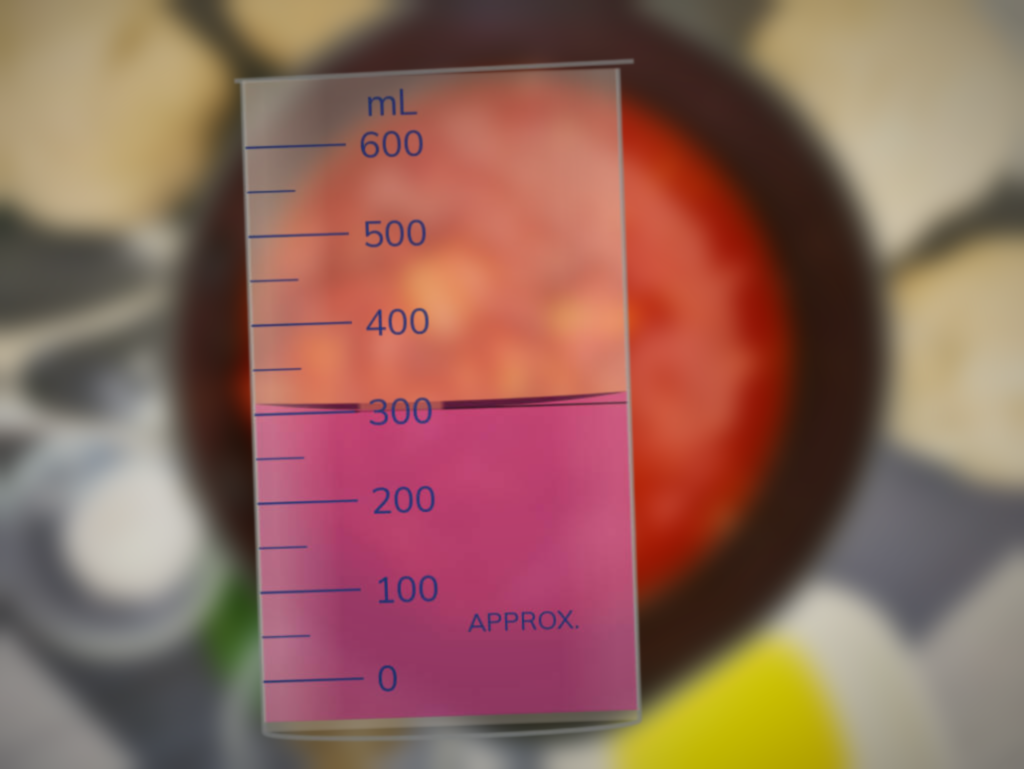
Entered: 300 mL
